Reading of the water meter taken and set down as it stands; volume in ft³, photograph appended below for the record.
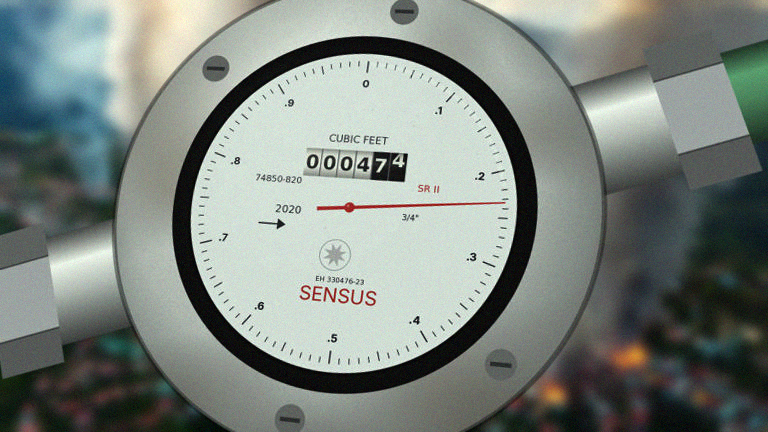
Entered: 474.23 ft³
